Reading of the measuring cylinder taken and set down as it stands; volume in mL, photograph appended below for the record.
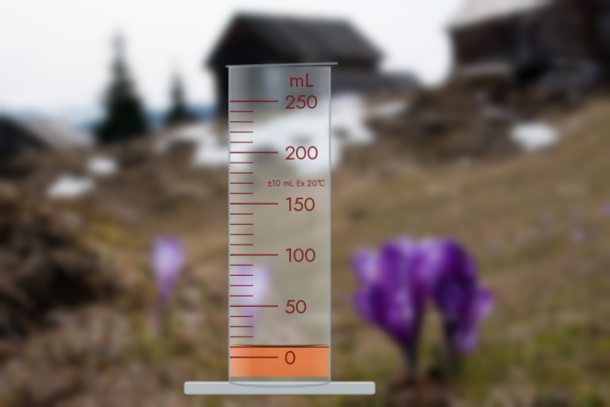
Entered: 10 mL
